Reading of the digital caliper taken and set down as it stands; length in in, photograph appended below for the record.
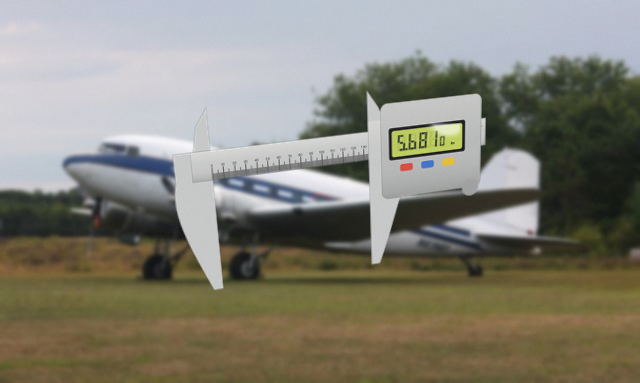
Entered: 5.6810 in
